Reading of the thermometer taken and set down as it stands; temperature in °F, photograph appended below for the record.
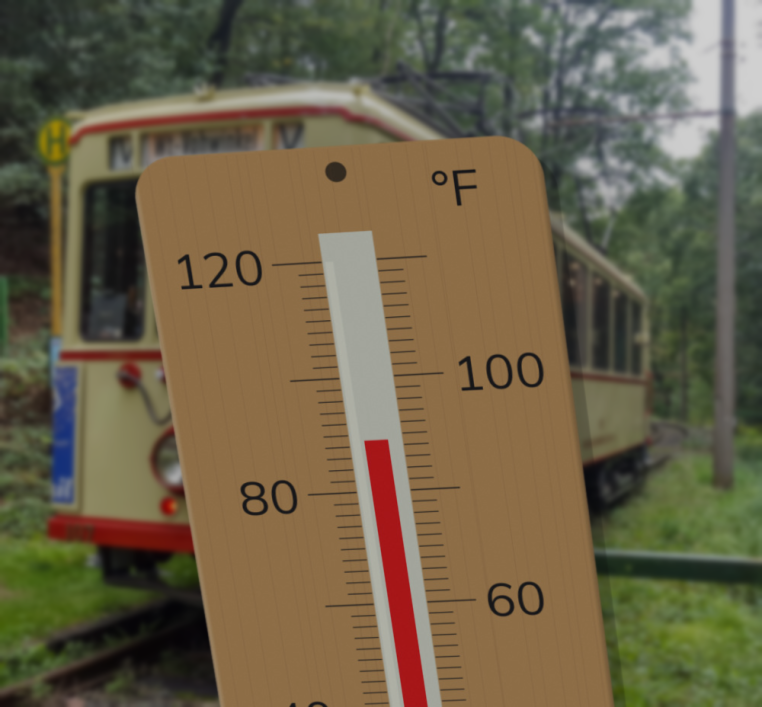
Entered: 89 °F
